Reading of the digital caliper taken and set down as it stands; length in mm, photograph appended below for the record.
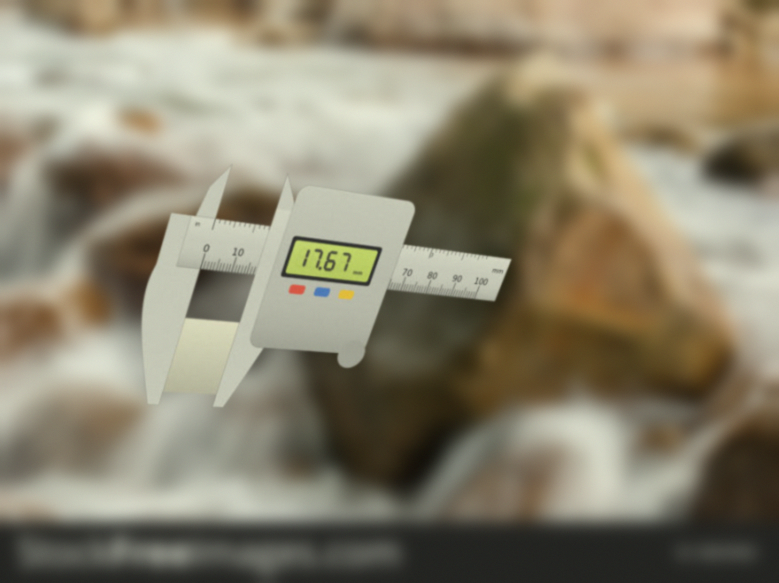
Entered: 17.67 mm
